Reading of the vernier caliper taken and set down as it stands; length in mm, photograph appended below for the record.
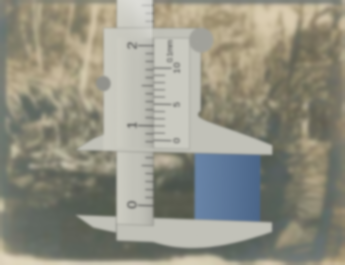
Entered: 8.2 mm
